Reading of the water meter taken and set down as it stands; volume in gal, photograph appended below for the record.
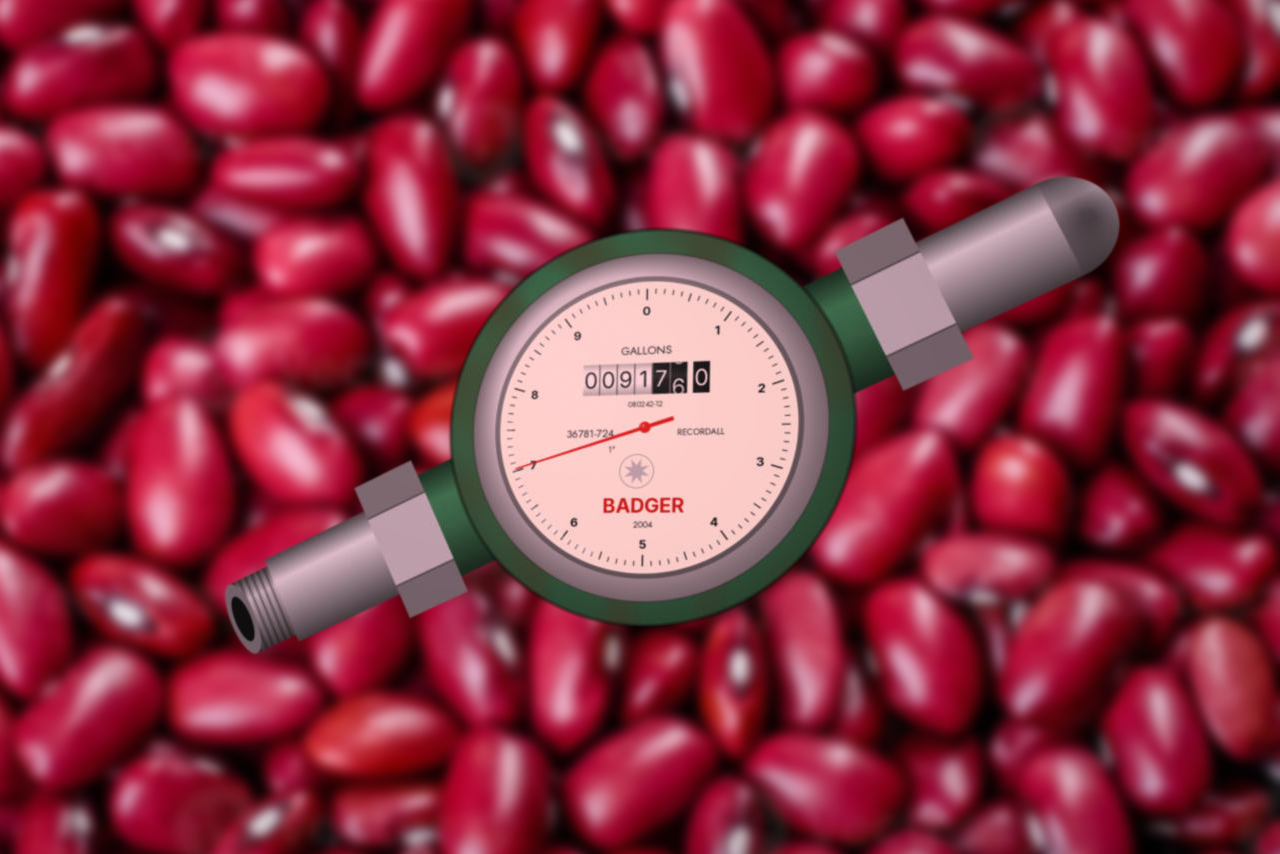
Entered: 91757.0 gal
